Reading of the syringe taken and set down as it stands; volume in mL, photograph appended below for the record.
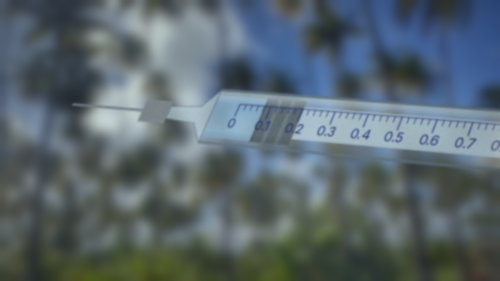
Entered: 0.08 mL
